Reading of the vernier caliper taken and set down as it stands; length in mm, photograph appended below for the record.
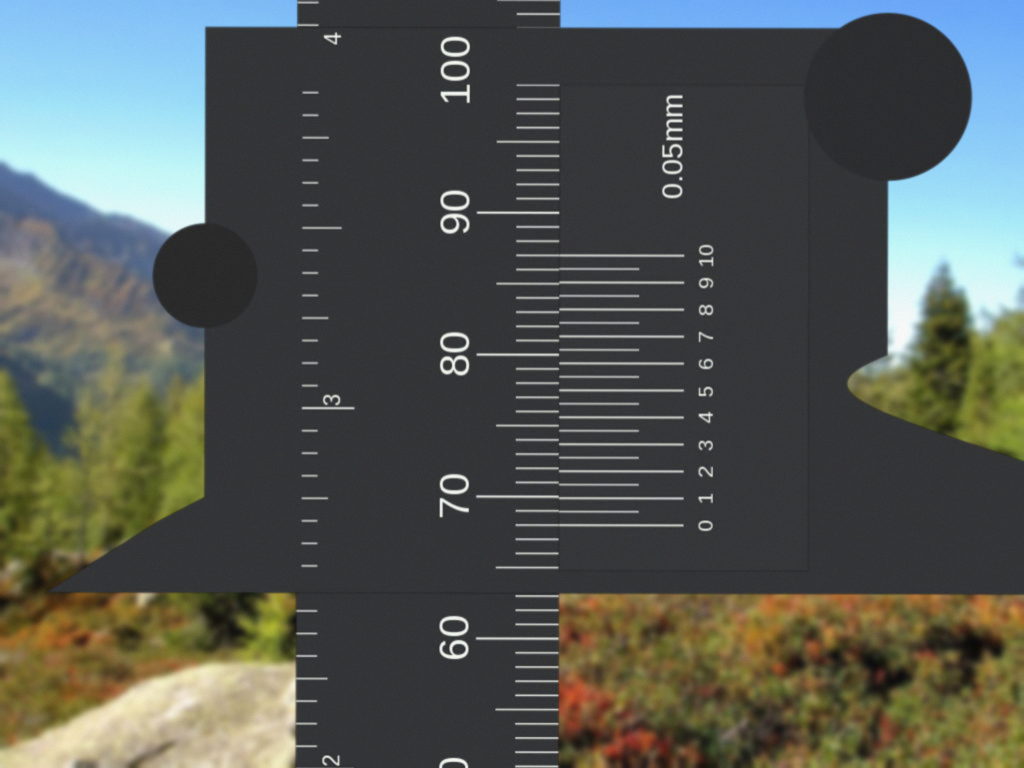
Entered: 68.0 mm
